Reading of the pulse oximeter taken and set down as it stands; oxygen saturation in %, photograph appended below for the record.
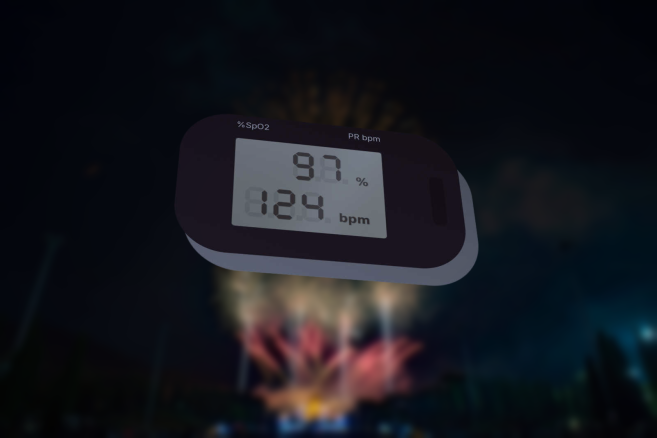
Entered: 97 %
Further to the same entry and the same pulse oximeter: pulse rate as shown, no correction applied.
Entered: 124 bpm
